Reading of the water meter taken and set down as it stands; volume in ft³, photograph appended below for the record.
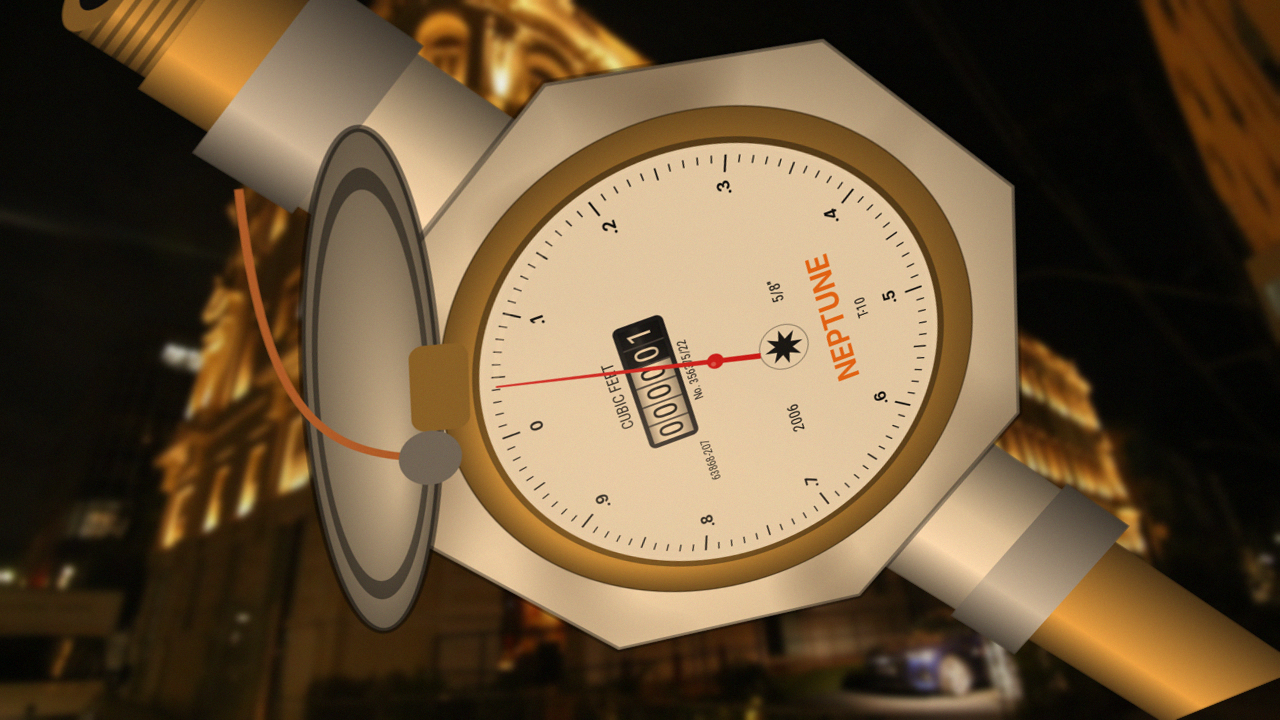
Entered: 1.04 ft³
